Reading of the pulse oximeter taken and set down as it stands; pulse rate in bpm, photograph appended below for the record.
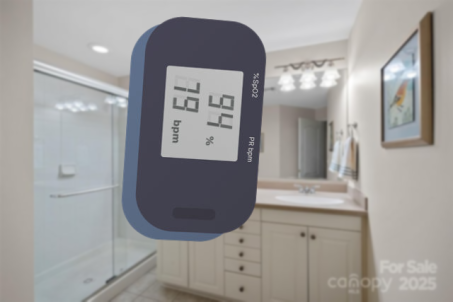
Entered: 79 bpm
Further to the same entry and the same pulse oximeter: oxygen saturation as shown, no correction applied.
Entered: 94 %
